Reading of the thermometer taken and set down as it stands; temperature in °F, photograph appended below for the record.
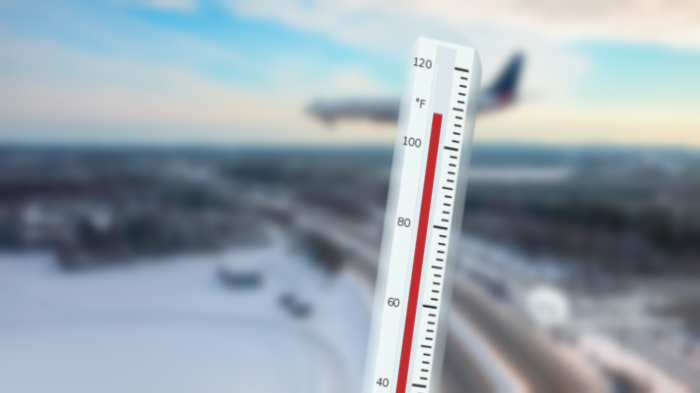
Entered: 108 °F
